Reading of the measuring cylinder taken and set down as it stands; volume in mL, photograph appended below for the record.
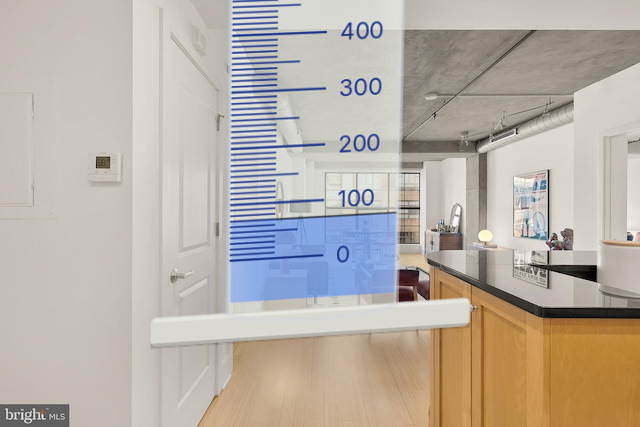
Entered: 70 mL
